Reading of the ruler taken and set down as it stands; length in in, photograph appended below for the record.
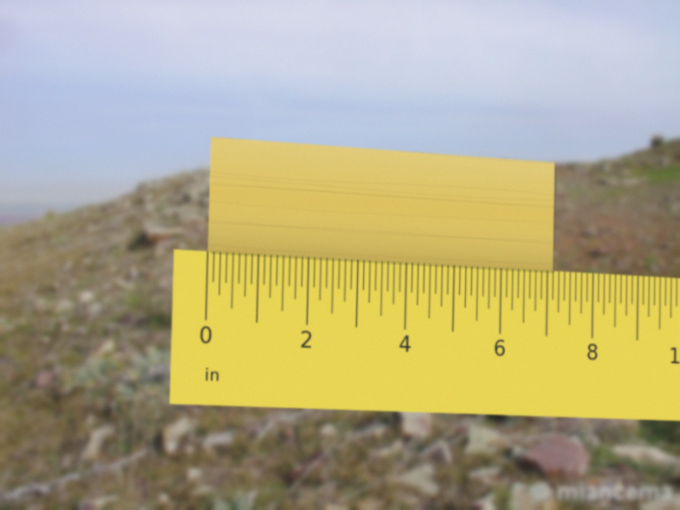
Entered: 7.125 in
